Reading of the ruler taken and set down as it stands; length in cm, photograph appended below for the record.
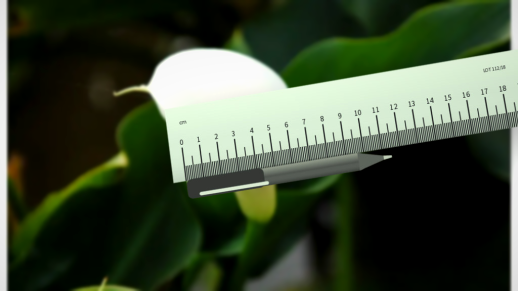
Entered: 11.5 cm
